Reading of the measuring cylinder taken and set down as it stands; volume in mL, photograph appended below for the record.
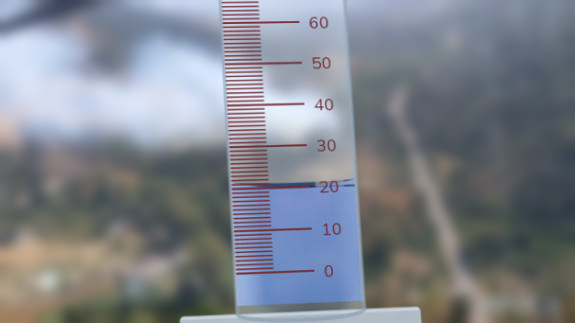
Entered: 20 mL
